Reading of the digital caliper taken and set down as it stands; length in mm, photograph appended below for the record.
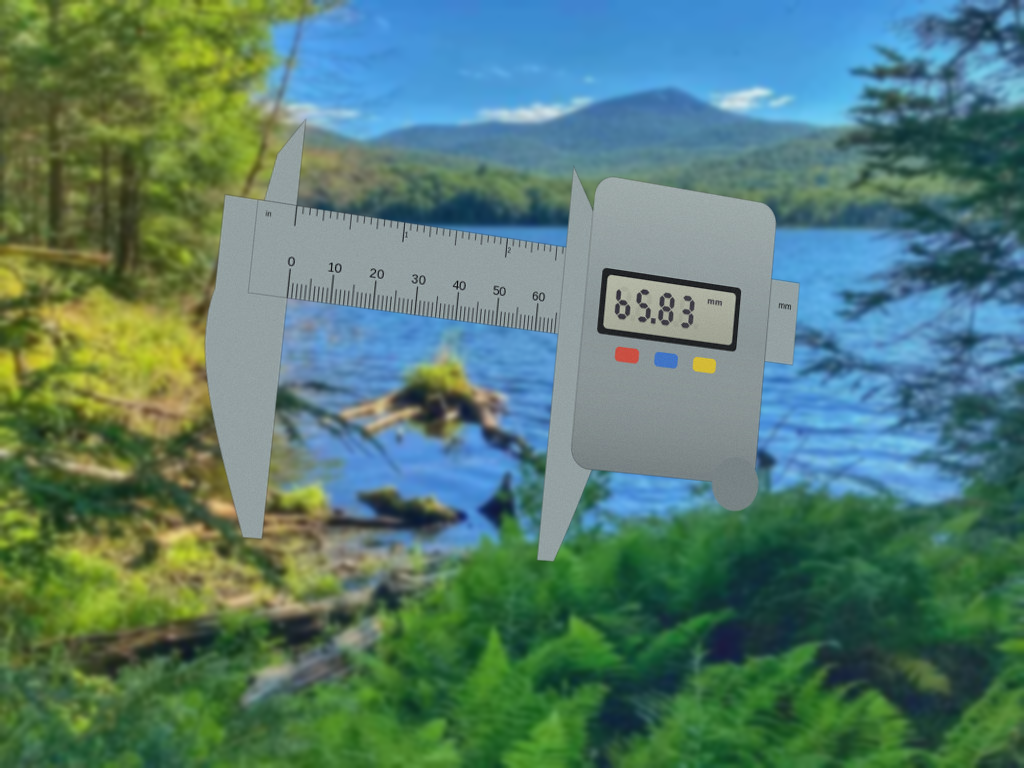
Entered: 65.83 mm
